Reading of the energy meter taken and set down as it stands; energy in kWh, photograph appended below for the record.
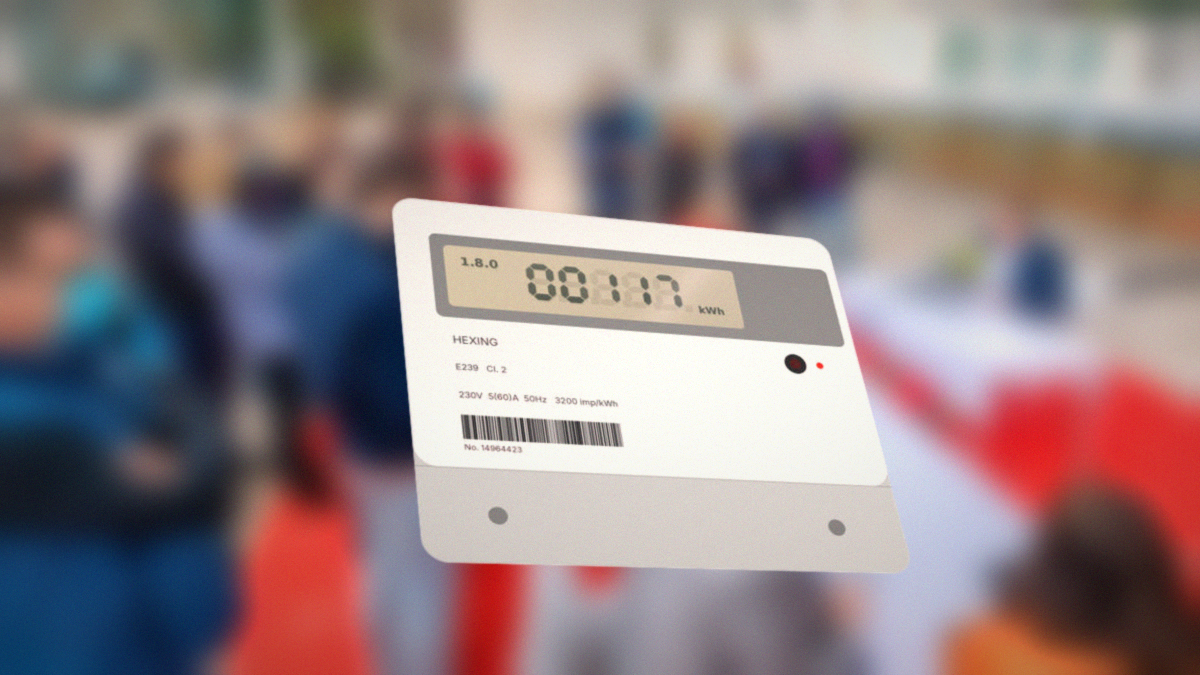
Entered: 117 kWh
